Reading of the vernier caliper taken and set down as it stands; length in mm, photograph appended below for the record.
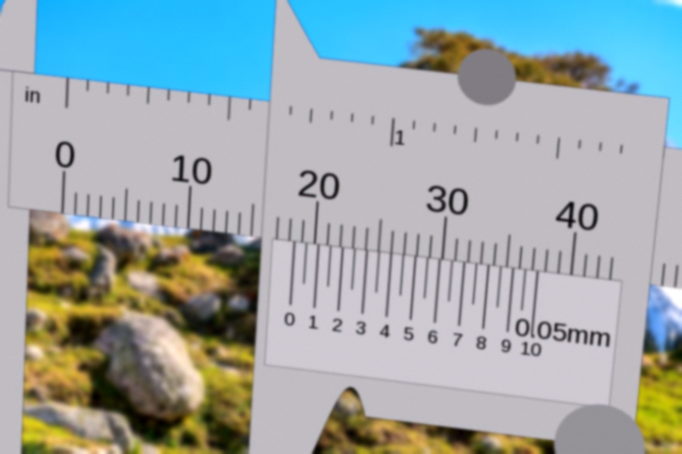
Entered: 18.4 mm
